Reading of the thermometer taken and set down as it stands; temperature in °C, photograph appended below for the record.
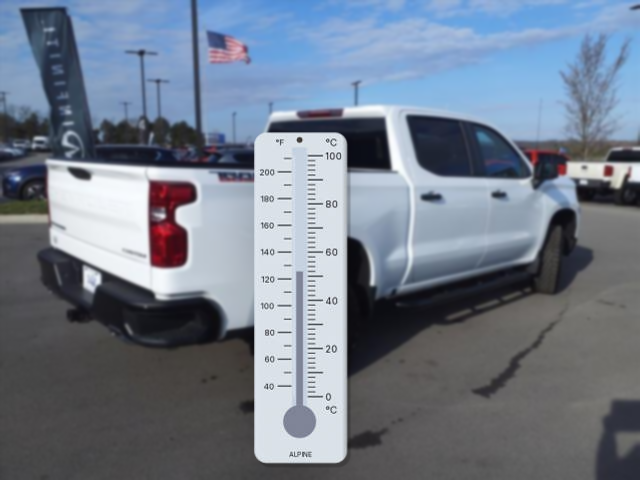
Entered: 52 °C
